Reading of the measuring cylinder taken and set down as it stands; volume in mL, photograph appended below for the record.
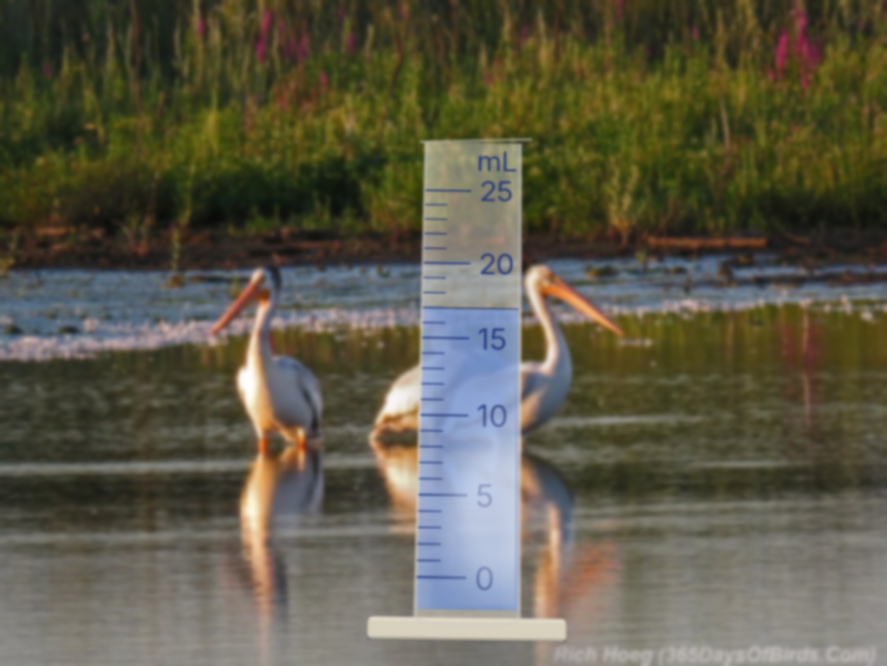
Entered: 17 mL
